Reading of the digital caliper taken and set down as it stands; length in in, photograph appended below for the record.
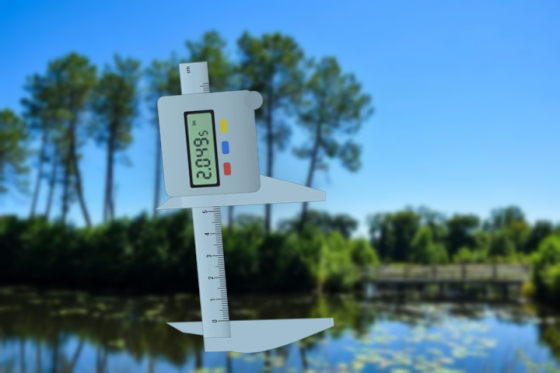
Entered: 2.0495 in
